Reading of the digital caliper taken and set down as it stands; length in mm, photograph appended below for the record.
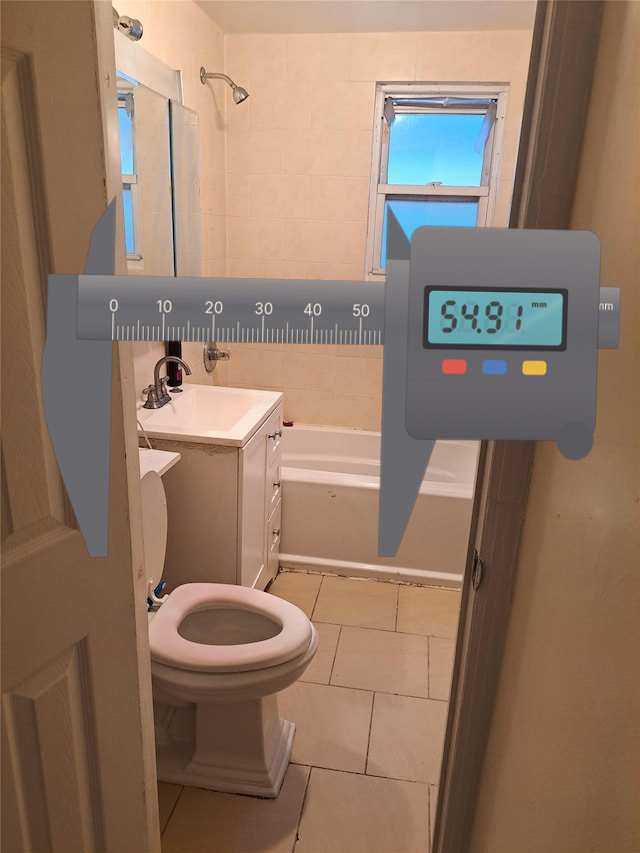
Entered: 54.91 mm
